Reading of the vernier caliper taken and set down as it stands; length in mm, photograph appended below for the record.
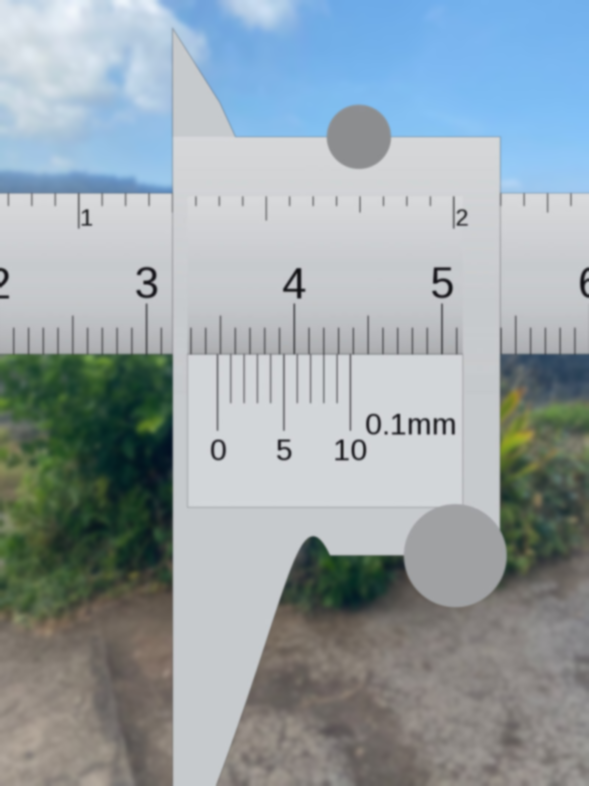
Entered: 34.8 mm
